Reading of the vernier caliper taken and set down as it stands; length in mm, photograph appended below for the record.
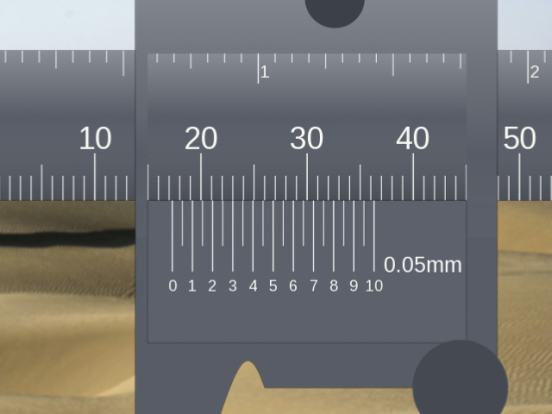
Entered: 17.3 mm
